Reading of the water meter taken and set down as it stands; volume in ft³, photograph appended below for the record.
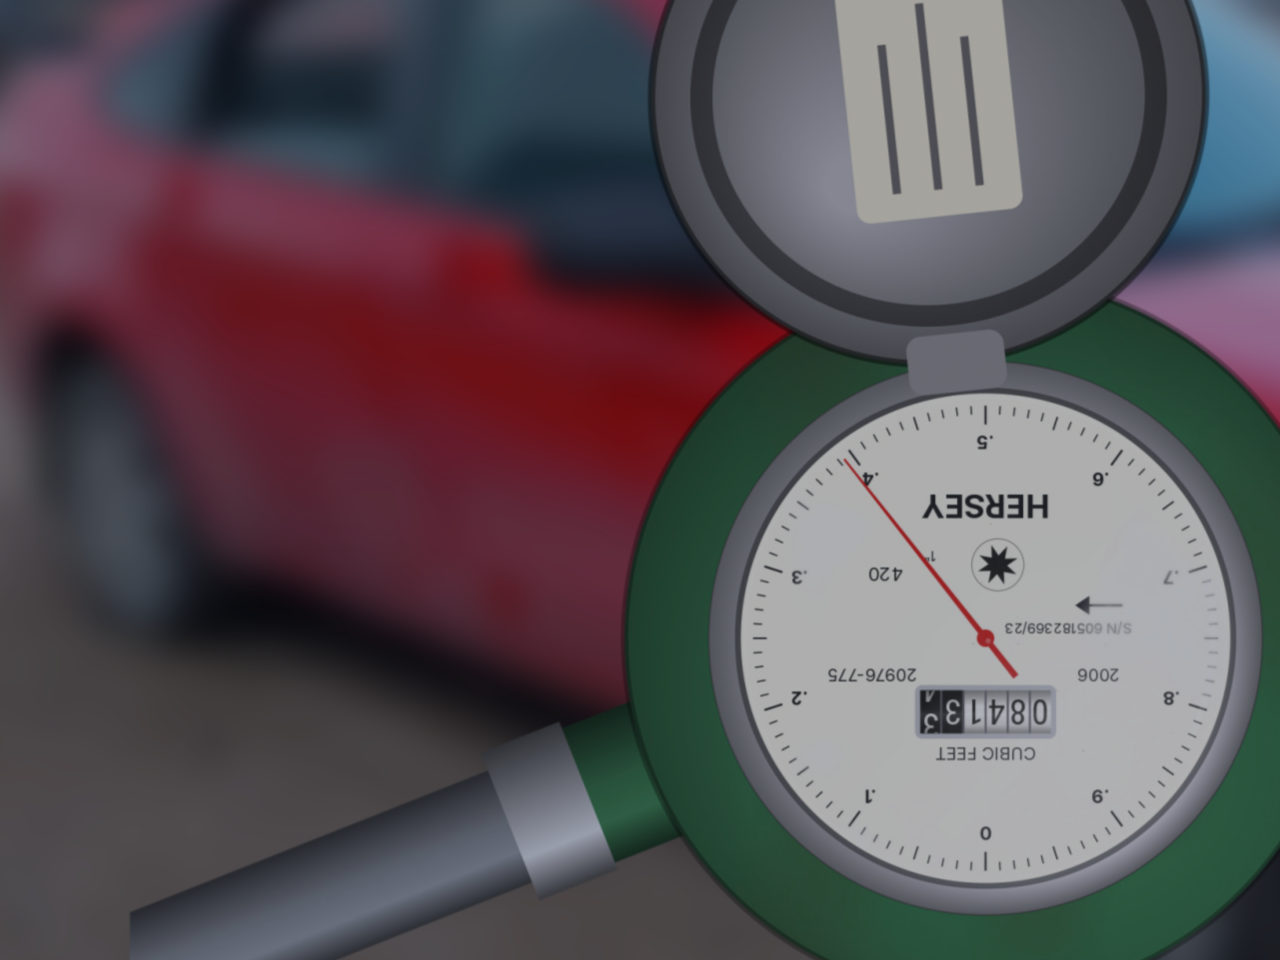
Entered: 84133.39 ft³
